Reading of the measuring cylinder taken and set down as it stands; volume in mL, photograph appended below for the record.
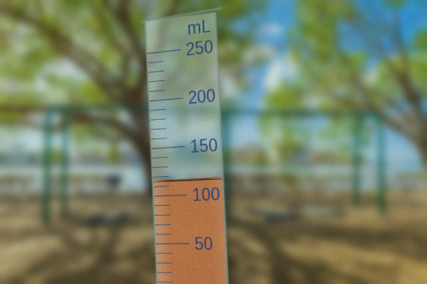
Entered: 115 mL
